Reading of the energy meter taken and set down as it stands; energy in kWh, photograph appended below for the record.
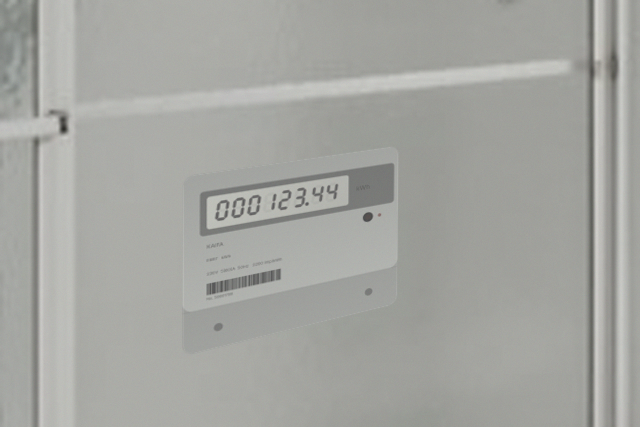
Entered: 123.44 kWh
